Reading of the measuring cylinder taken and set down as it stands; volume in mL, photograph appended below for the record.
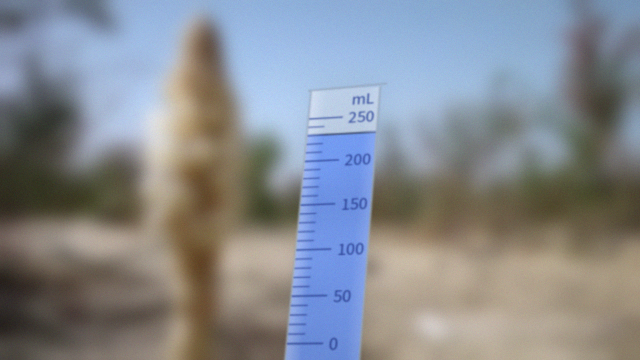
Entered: 230 mL
